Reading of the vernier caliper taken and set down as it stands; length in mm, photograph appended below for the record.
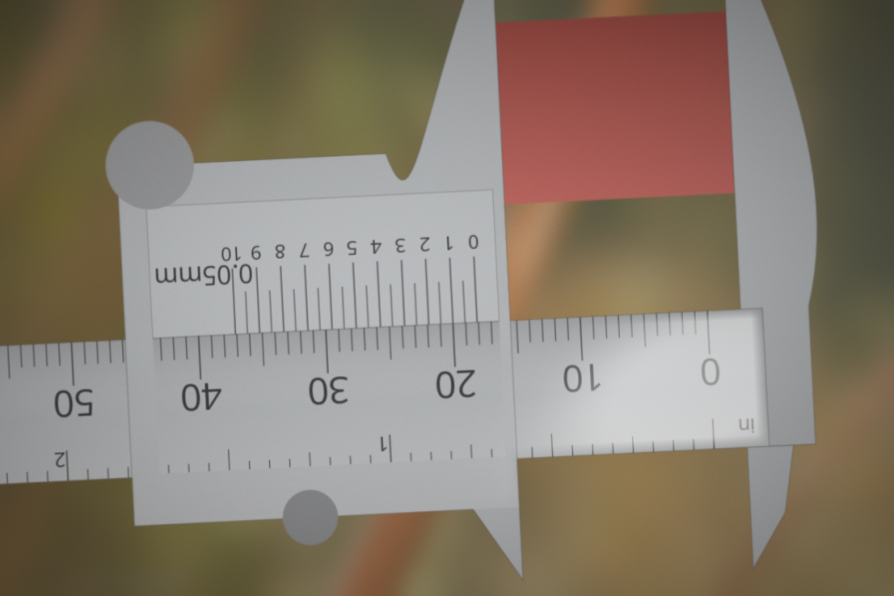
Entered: 18.1 mm
